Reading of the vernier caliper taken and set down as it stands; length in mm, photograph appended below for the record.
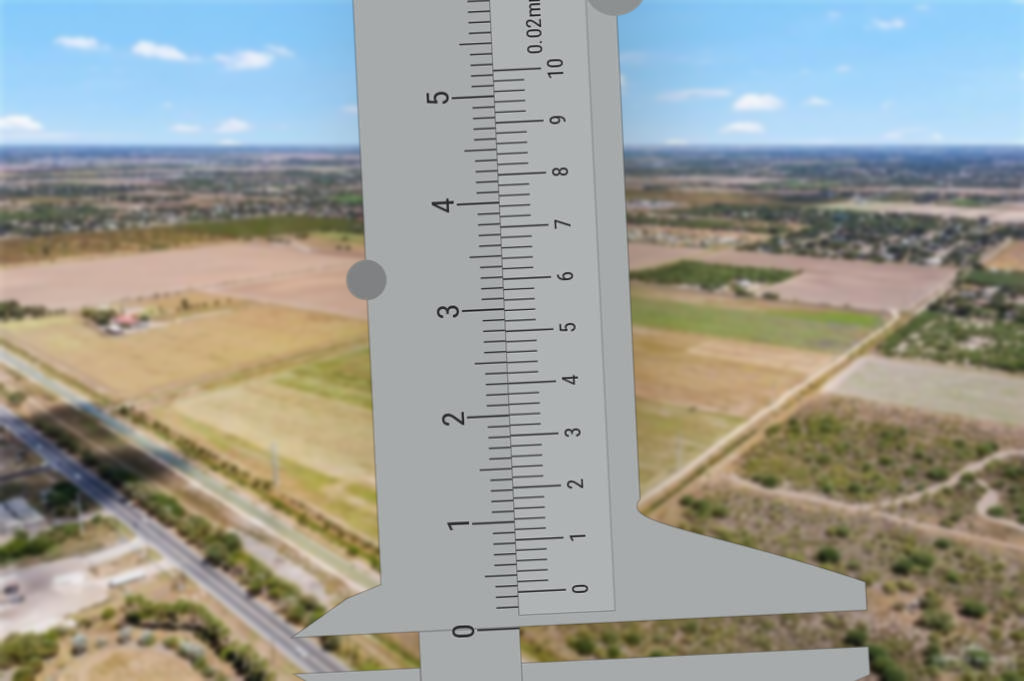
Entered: 3.4 mm
